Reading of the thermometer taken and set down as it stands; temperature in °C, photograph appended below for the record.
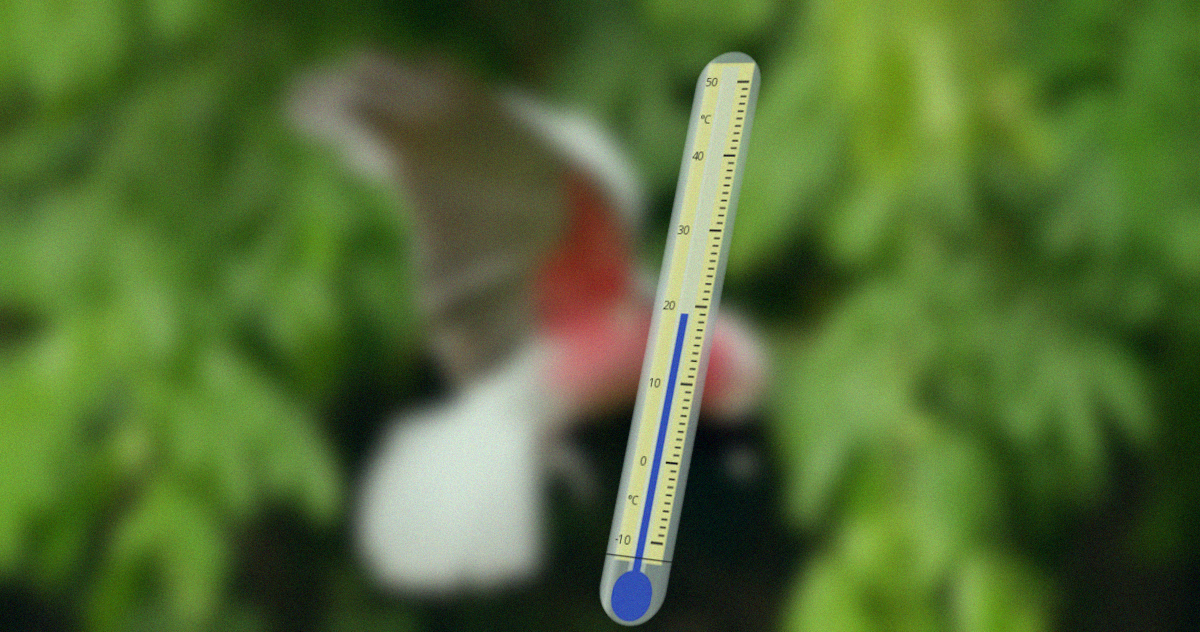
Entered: 19 °C
